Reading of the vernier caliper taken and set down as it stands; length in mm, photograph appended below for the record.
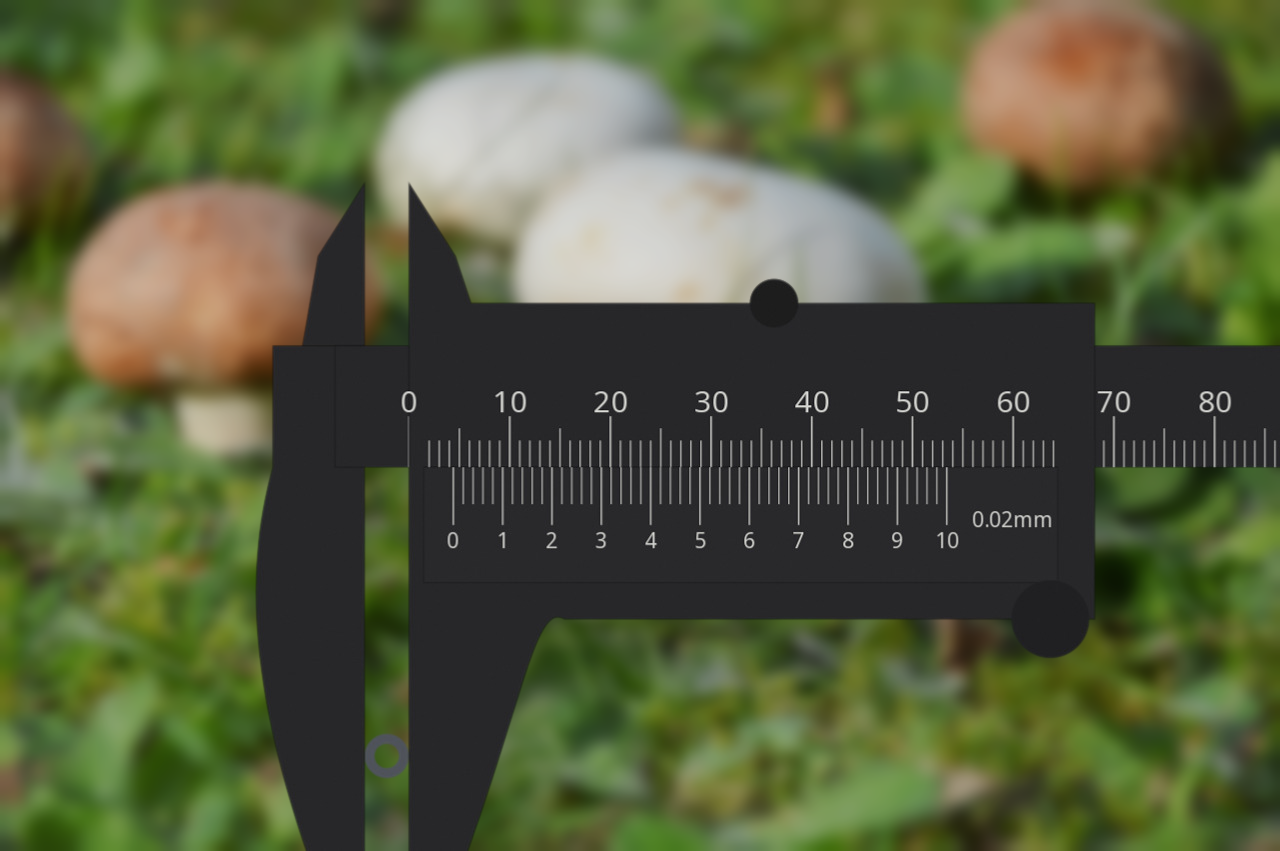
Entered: 4.4 mm
